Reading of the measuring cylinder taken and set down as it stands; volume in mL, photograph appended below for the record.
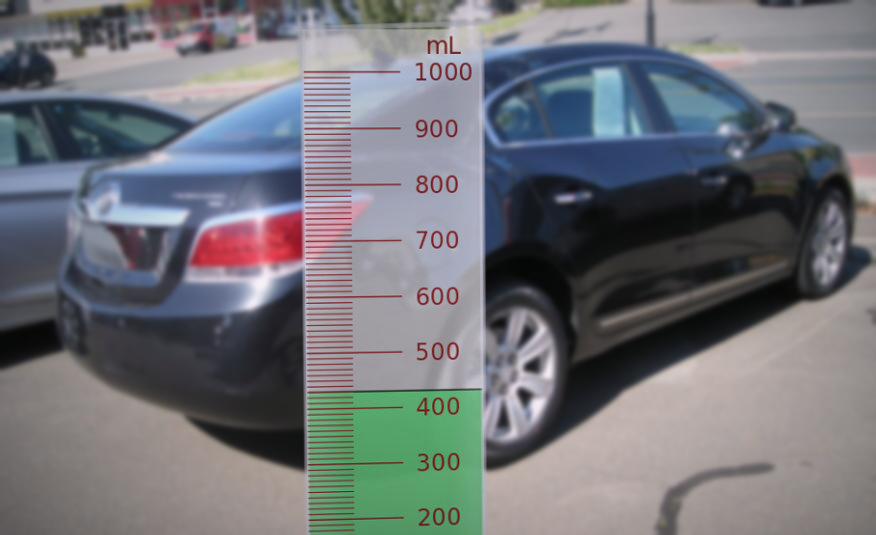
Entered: 430 mL
